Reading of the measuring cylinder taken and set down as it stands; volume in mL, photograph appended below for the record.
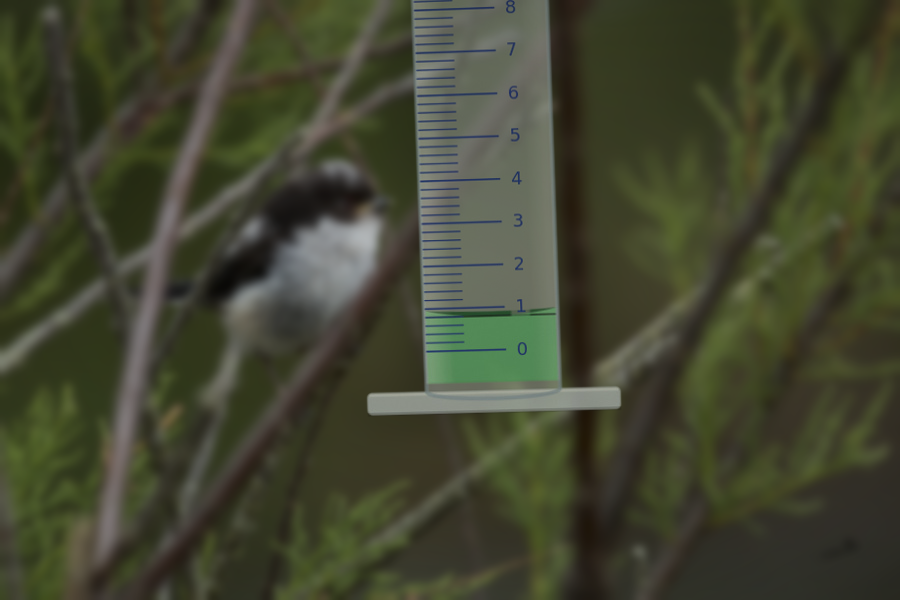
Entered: 0.8 mL
